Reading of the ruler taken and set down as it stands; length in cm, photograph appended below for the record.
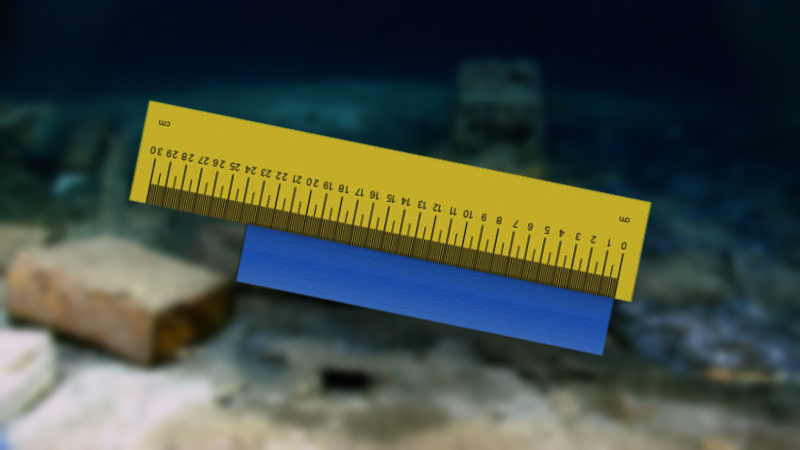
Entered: 23.5 cm
